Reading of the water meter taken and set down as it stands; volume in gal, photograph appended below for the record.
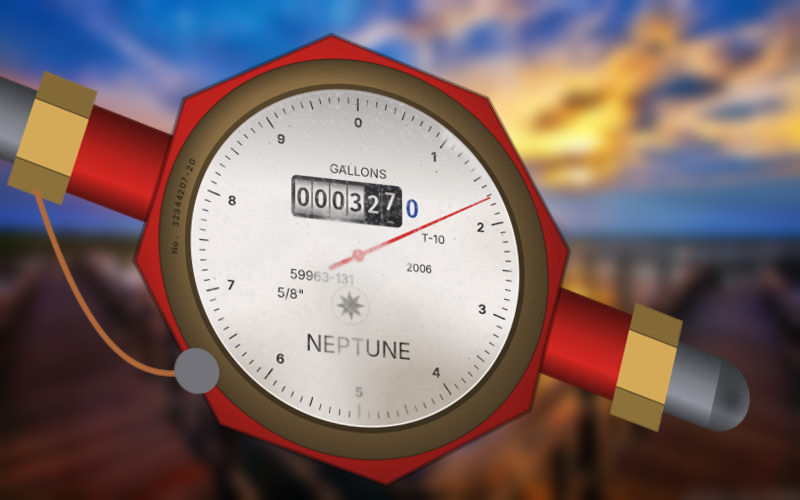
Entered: 3271.7 gal
